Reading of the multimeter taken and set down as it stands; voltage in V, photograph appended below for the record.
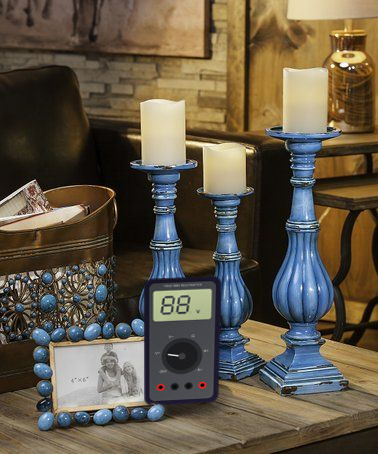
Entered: 88 V
